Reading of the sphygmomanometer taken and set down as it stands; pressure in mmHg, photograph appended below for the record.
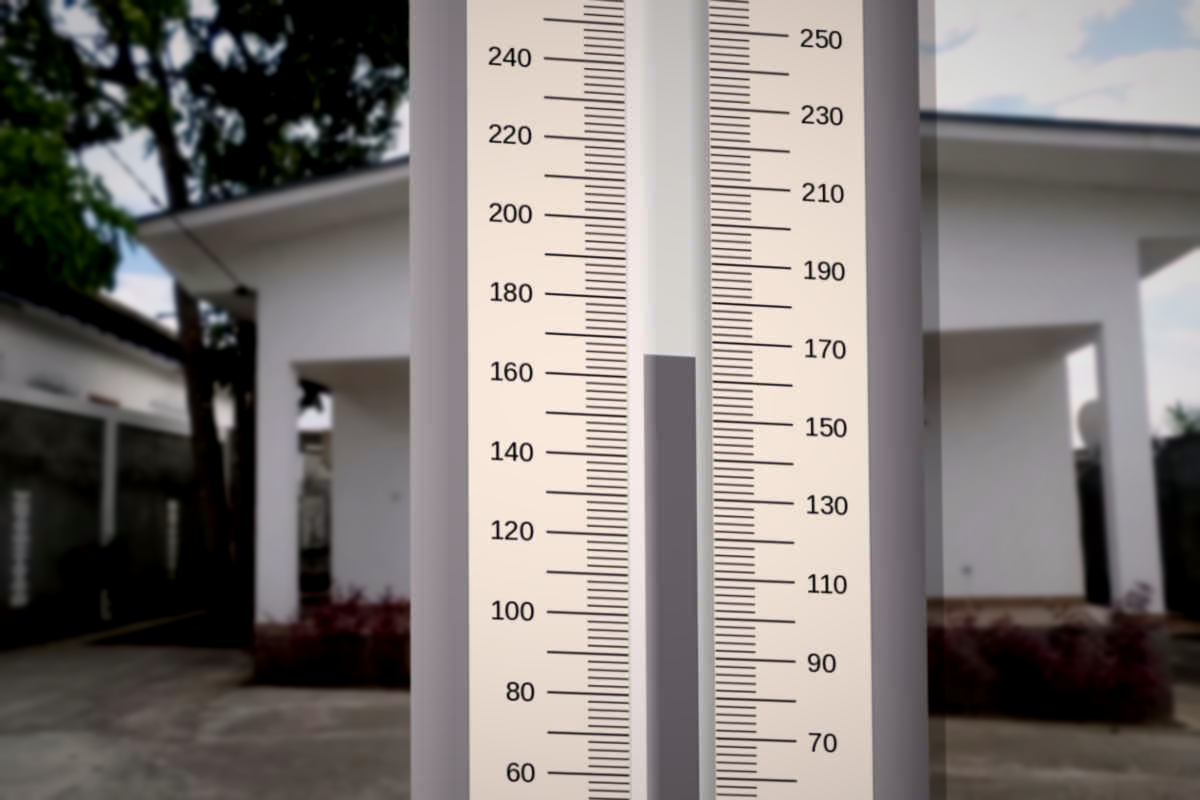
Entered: 166 mmHg
